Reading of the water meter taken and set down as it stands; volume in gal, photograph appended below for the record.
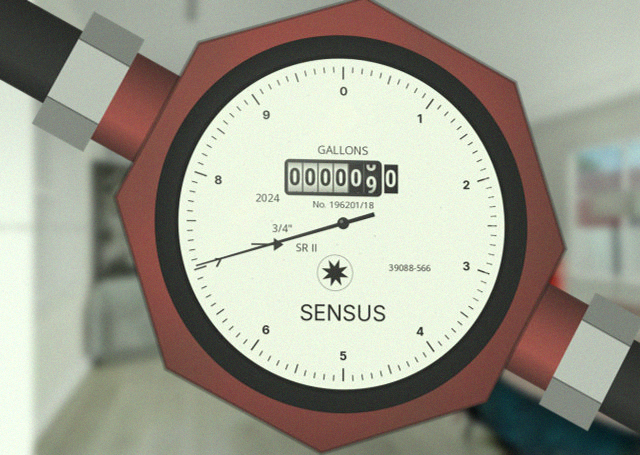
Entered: 87.0 gal
